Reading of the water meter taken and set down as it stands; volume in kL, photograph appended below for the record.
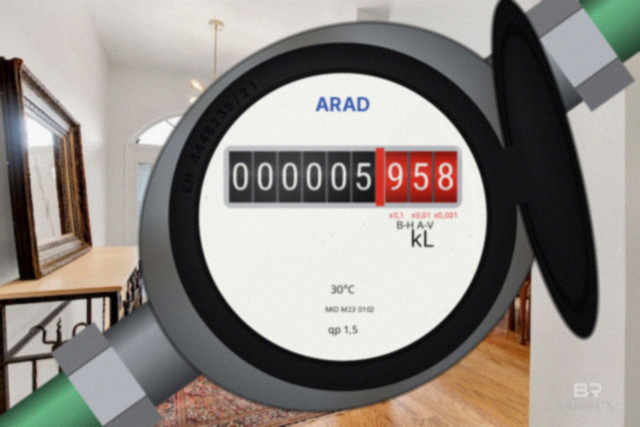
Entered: 5.958 kL
